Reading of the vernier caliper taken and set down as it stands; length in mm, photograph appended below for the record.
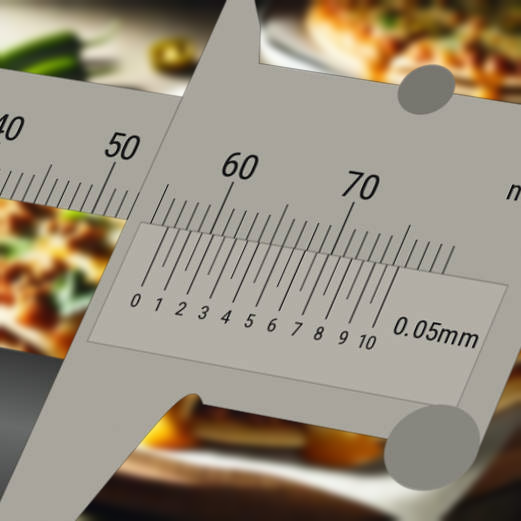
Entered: 56.5 mm
